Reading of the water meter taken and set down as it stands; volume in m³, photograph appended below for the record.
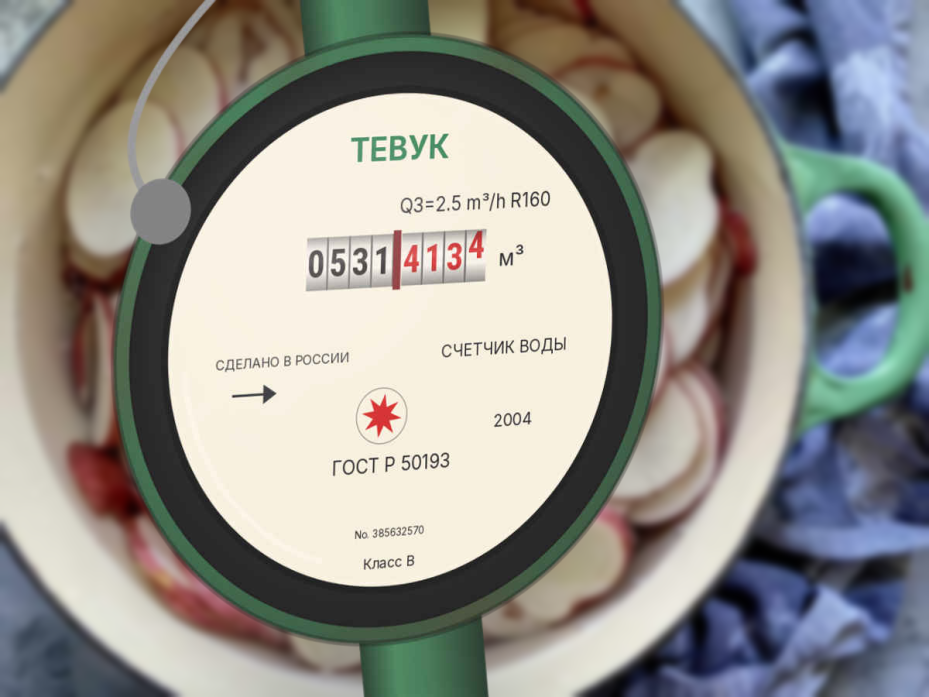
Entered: 531.4134 m³
